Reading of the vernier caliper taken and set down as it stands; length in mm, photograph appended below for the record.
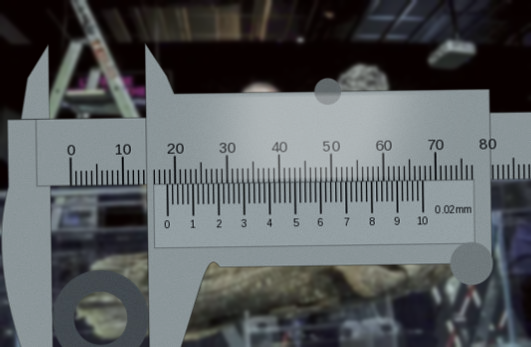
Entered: 18.5 mm
